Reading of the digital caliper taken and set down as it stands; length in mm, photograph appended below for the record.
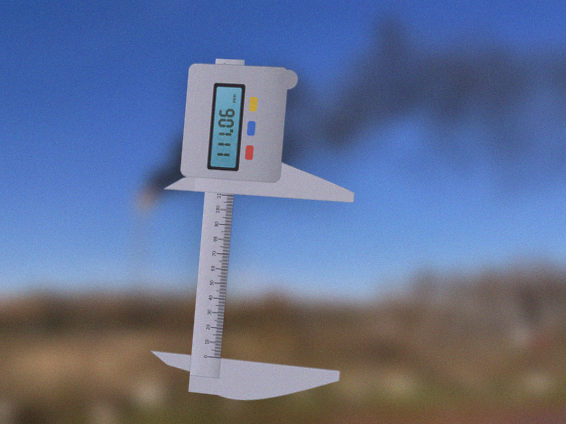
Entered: 111.06 mm
